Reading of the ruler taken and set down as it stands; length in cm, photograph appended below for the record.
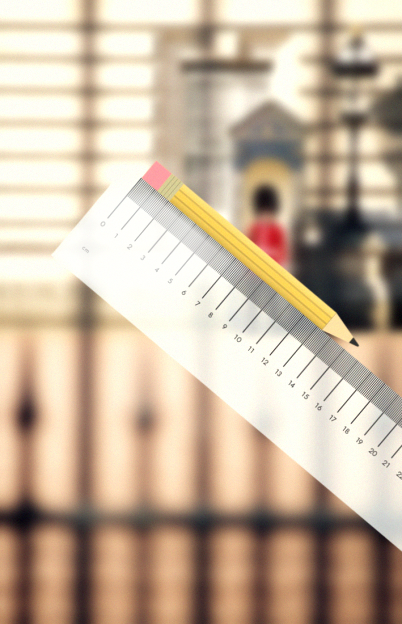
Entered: 15.5 cm
